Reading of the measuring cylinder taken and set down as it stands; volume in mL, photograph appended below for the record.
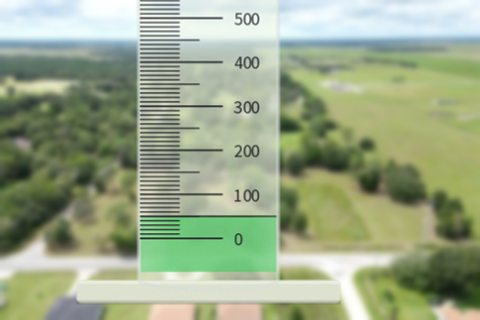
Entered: 50 mL
